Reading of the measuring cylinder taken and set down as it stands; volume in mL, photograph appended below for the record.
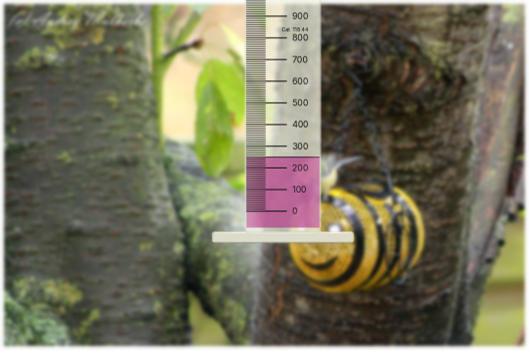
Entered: 250 mL
